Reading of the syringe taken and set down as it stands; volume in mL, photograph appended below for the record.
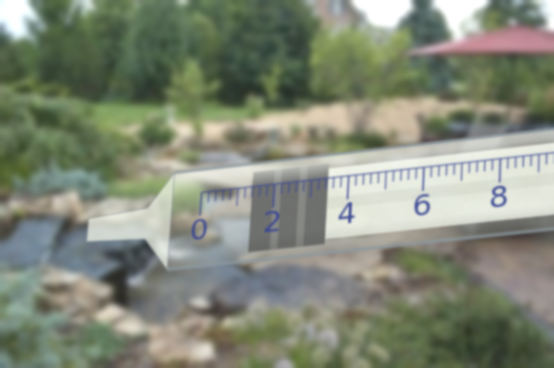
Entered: 1.4 mL
